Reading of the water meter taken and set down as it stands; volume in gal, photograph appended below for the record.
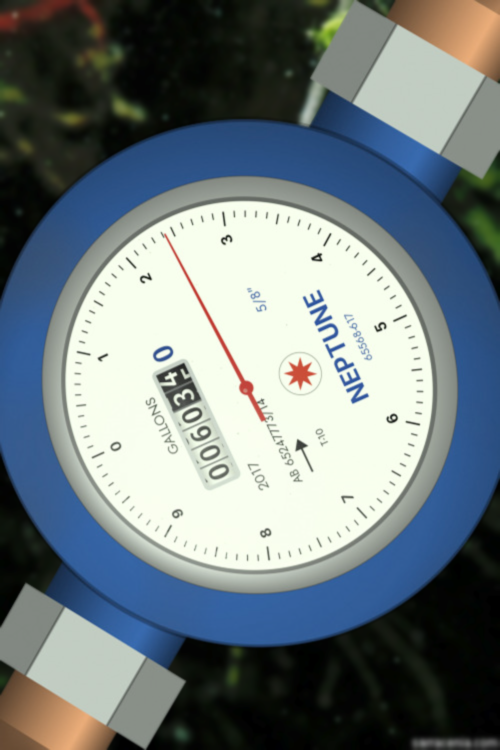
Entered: 60342.4 gal
